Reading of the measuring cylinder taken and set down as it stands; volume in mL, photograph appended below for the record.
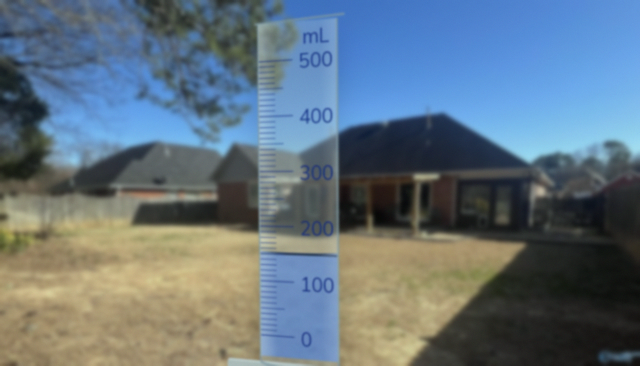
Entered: 150 mL
